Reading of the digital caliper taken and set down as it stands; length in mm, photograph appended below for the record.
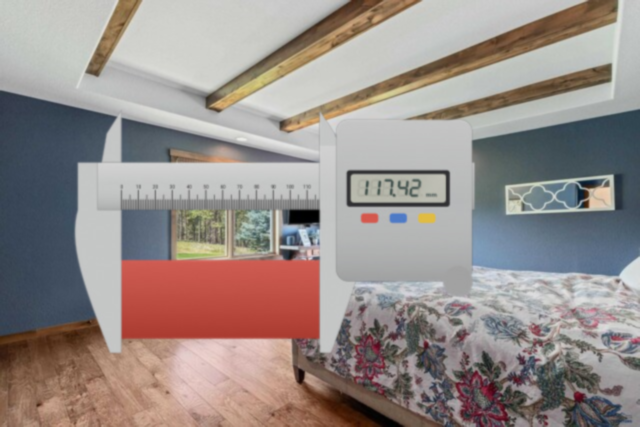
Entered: 117.42 mm
